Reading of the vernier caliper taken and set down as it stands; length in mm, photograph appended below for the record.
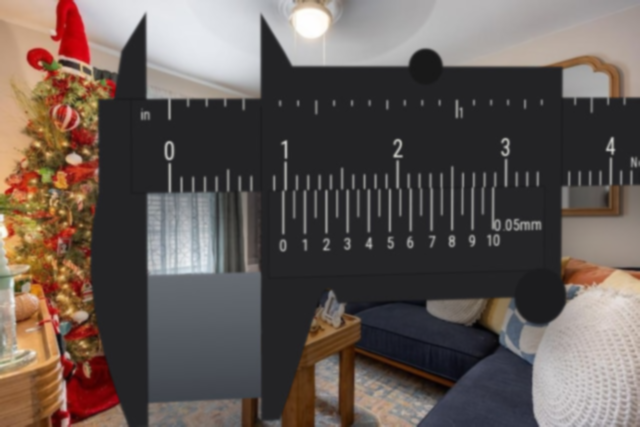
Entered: 9.8 mm
